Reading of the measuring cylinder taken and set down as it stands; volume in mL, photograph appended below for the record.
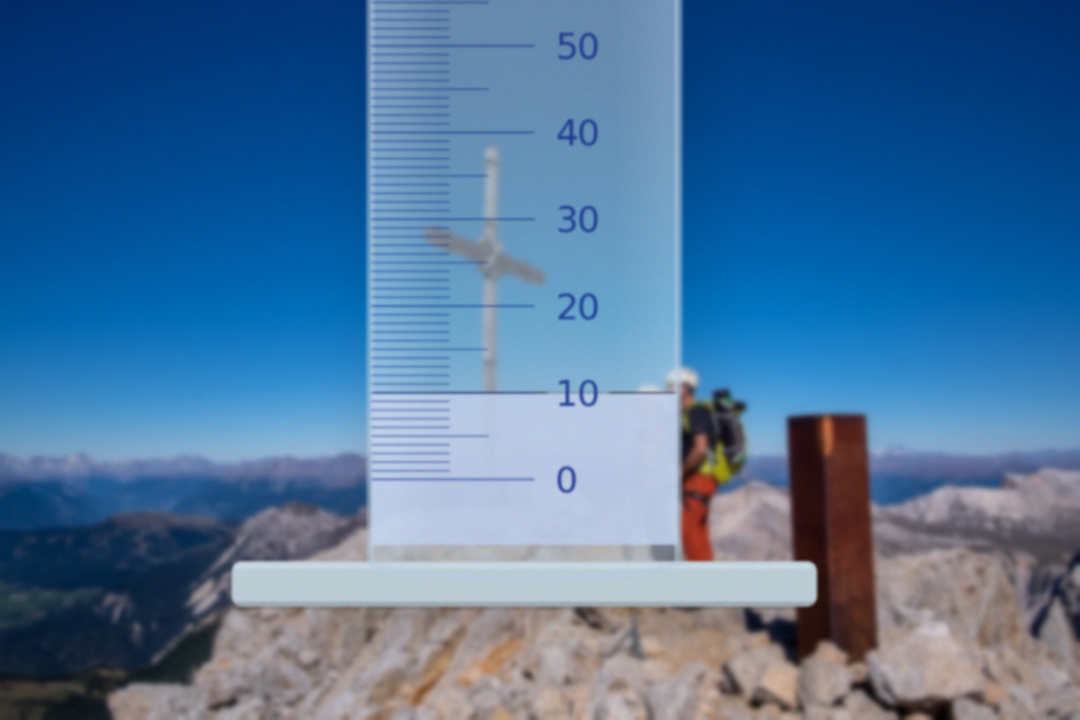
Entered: 10 mL
